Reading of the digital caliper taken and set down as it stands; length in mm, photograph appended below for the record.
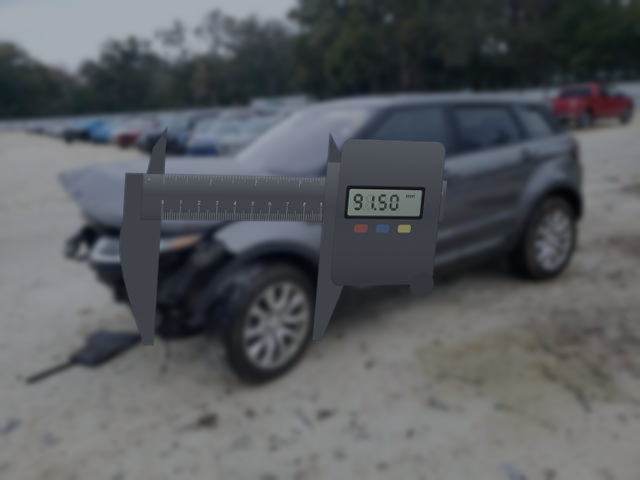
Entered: 91.50 mm
